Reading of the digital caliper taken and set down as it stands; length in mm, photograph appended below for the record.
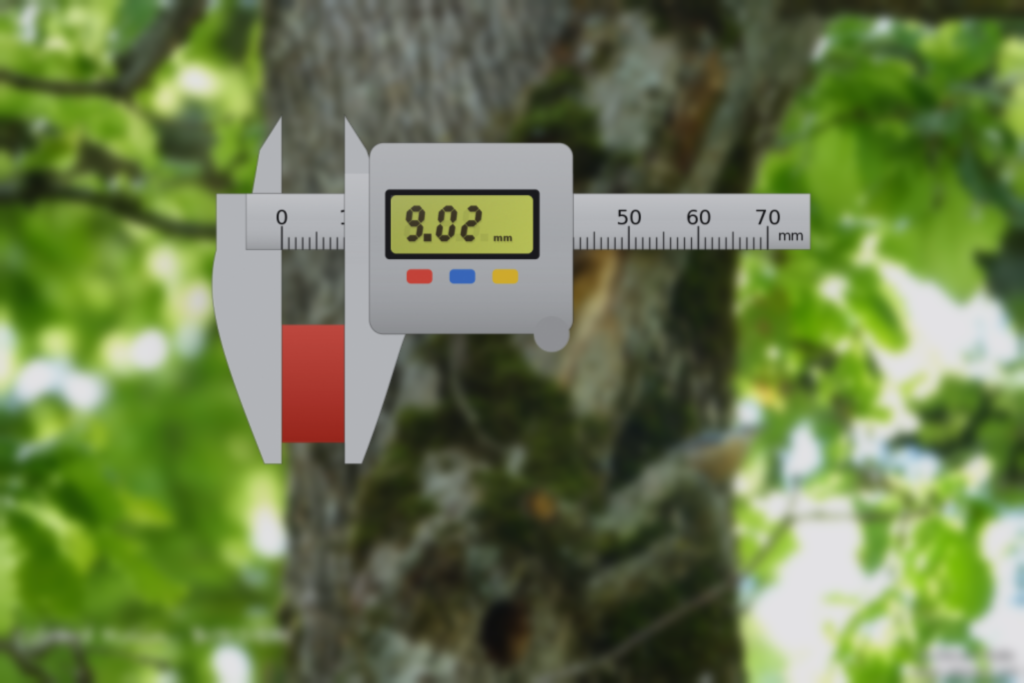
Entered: 9.02 mm
